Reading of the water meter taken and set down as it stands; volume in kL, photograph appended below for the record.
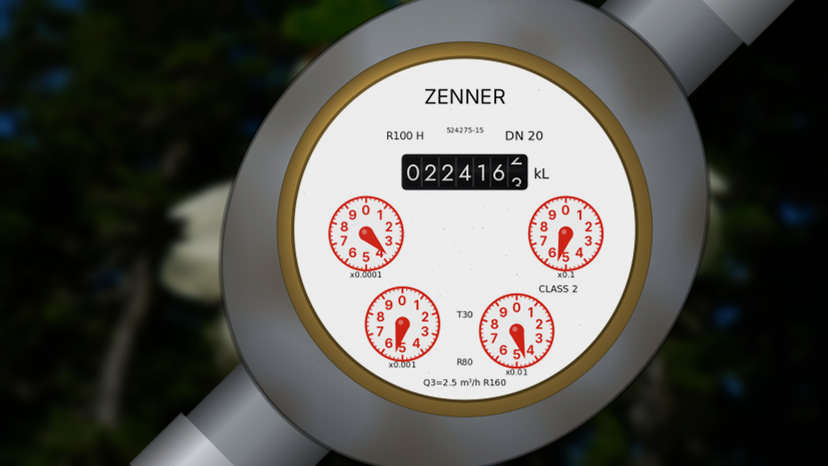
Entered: 224162.5453 kL
